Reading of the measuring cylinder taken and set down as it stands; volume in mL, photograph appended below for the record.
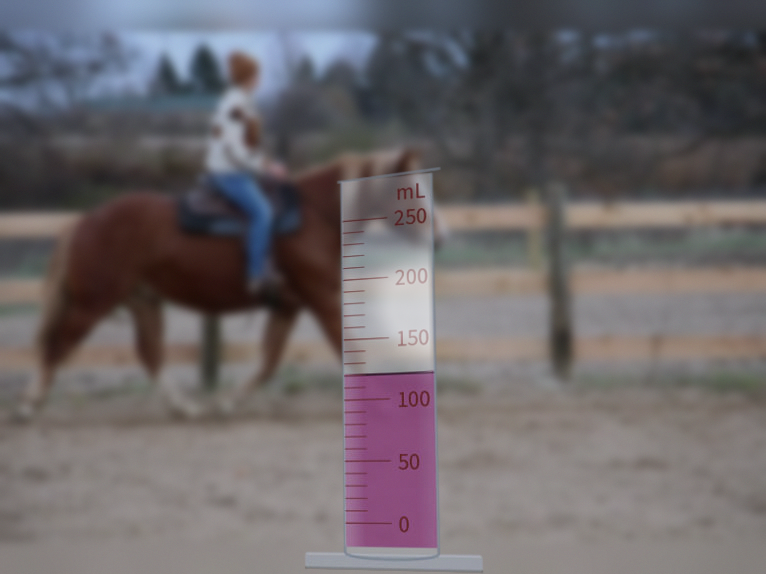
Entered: 120 mL
